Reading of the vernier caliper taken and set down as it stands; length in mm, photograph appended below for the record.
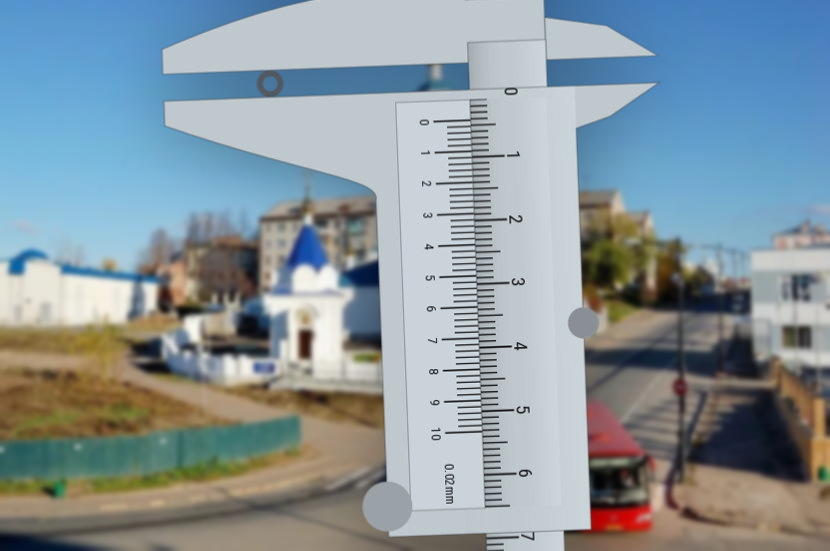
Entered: 4.2 mm
